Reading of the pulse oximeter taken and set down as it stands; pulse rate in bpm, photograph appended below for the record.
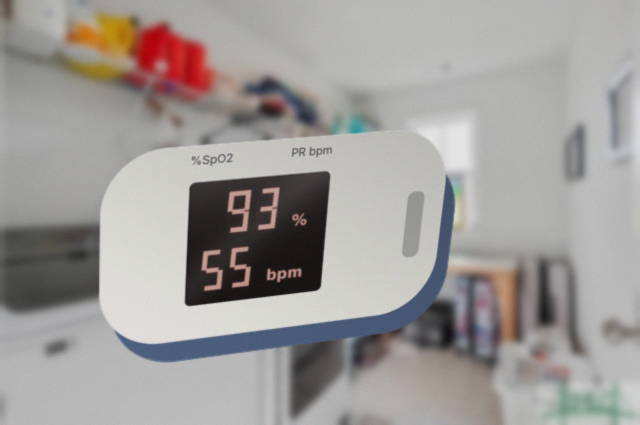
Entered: 55 bpm
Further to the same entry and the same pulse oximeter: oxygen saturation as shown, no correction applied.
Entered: 93 %
